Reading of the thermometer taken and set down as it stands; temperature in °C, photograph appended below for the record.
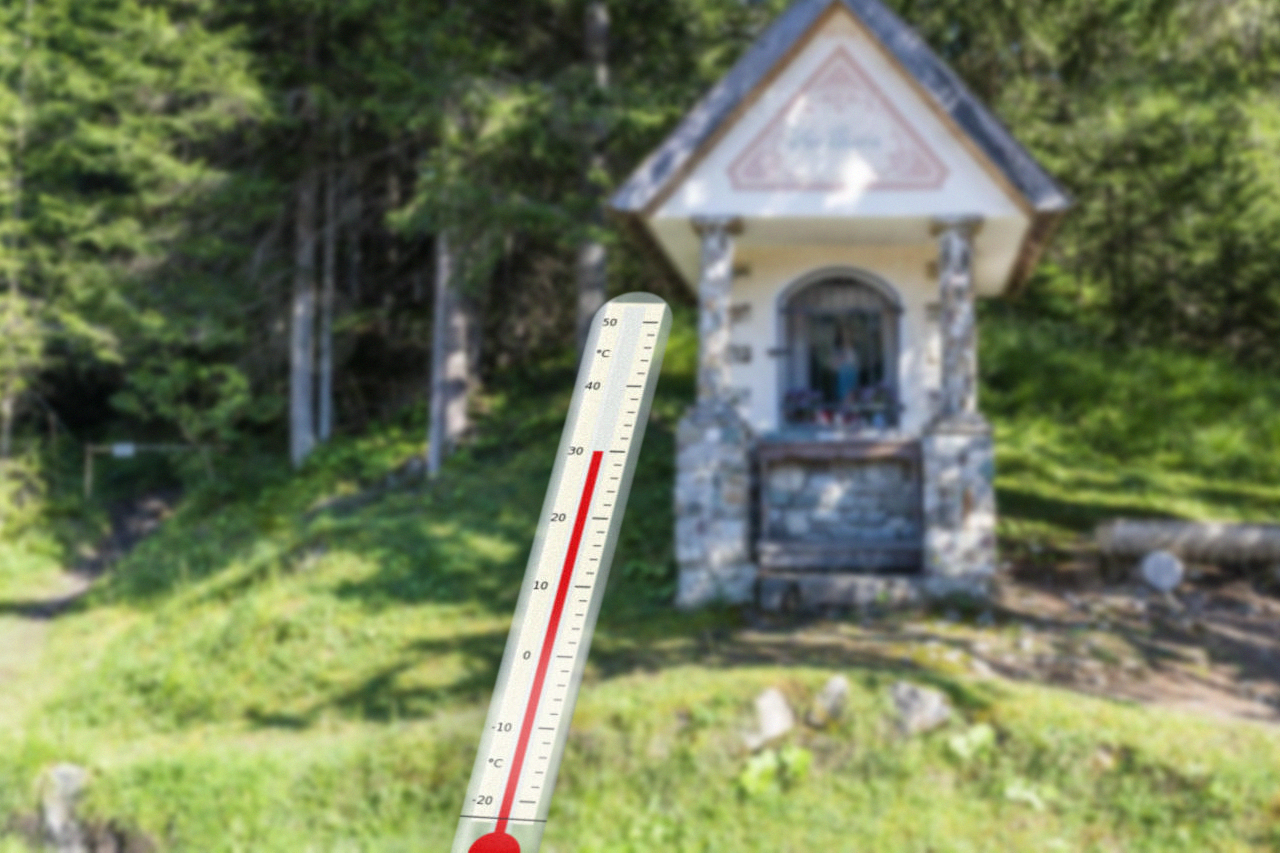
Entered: 30 °C
